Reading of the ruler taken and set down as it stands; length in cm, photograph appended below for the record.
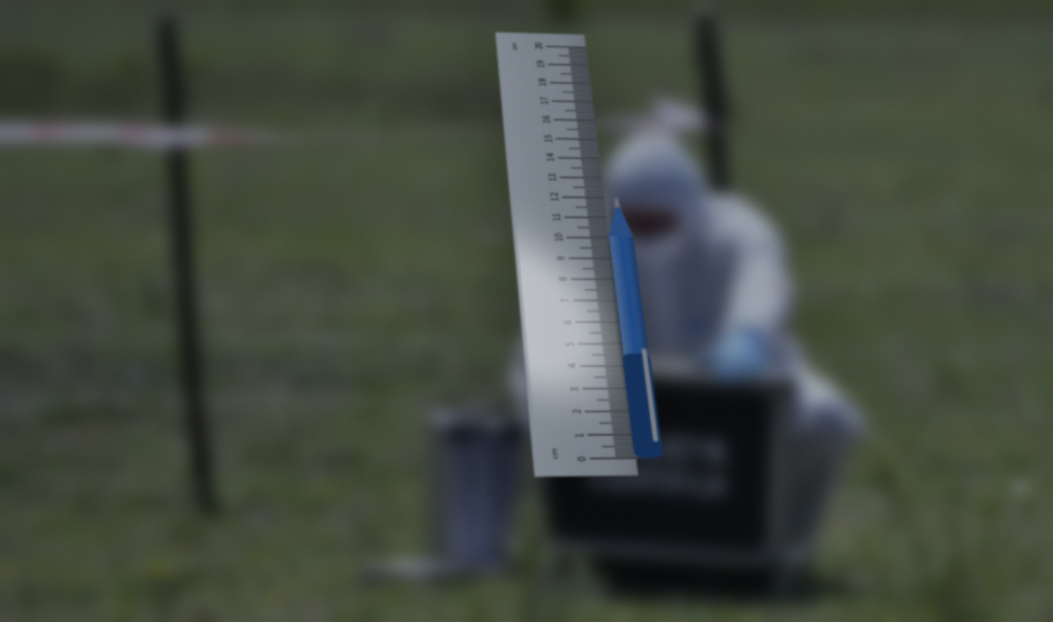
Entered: 12 cm
